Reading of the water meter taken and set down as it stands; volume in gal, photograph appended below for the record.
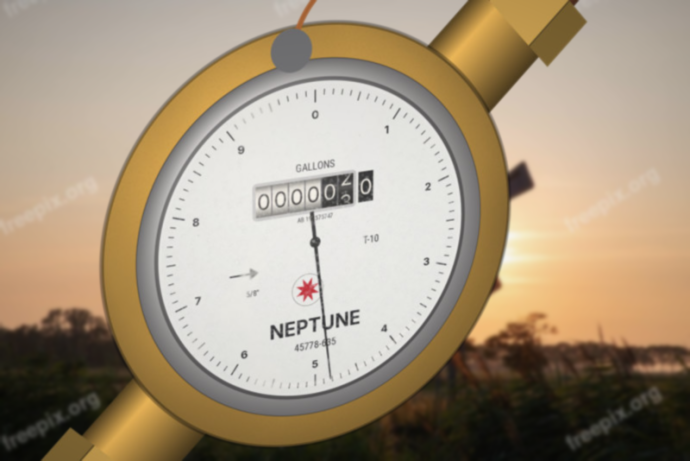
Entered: 24.8 gal
